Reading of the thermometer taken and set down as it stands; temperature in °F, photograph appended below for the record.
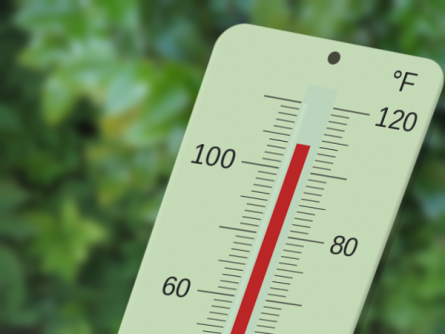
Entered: 108 °F
